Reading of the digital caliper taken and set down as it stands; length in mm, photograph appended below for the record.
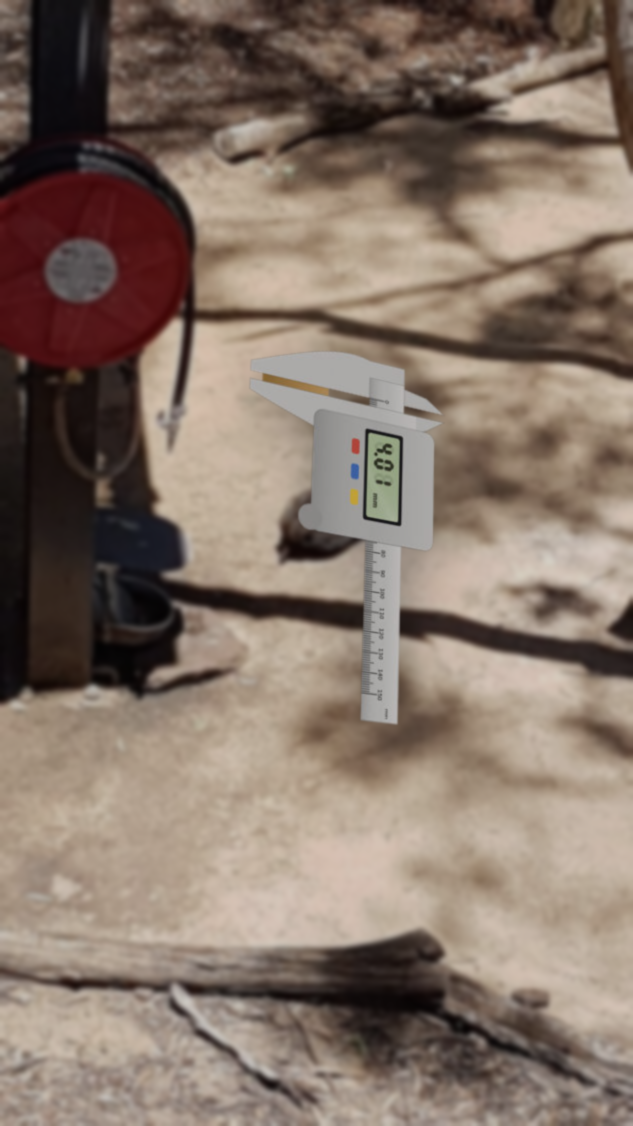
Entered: 4.01 mm
